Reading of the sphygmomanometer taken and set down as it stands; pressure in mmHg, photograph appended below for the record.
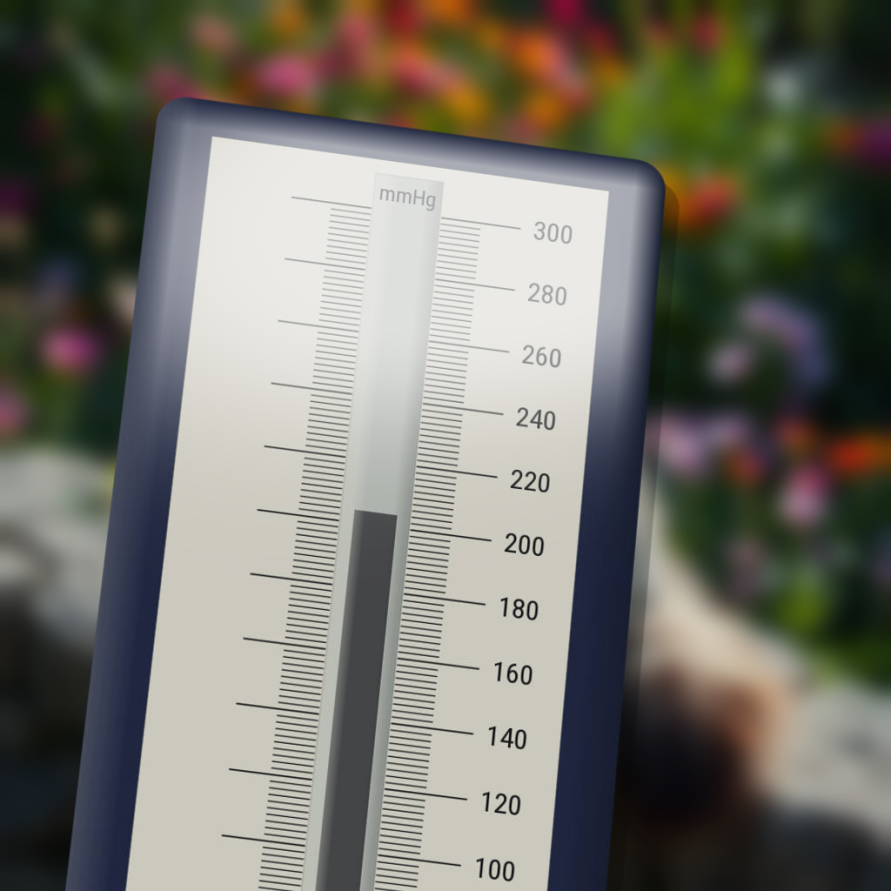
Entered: 204 mmHg
